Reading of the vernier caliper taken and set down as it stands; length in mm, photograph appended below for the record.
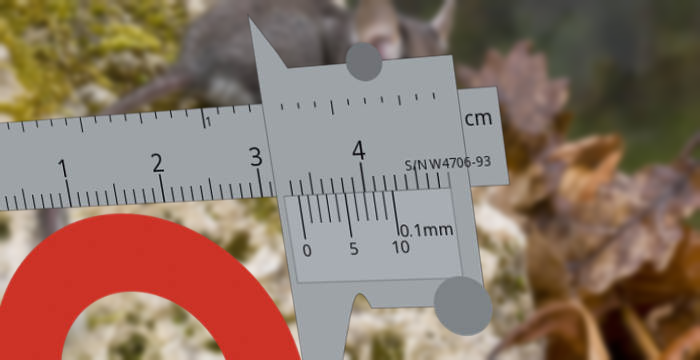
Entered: 33.6 mm
